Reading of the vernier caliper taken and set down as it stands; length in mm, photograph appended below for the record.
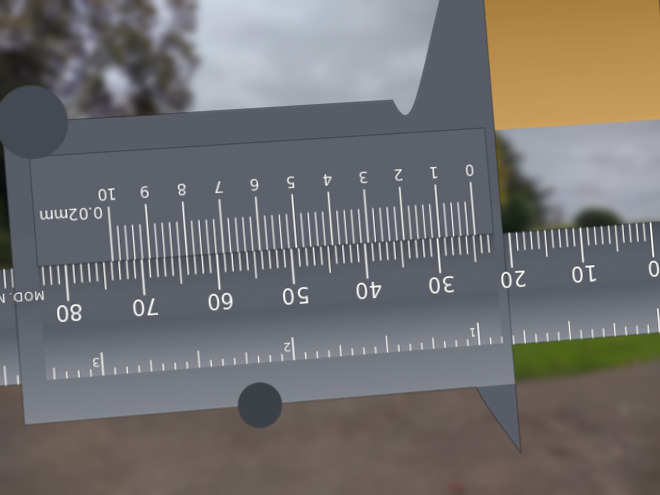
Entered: 24.8 mm
